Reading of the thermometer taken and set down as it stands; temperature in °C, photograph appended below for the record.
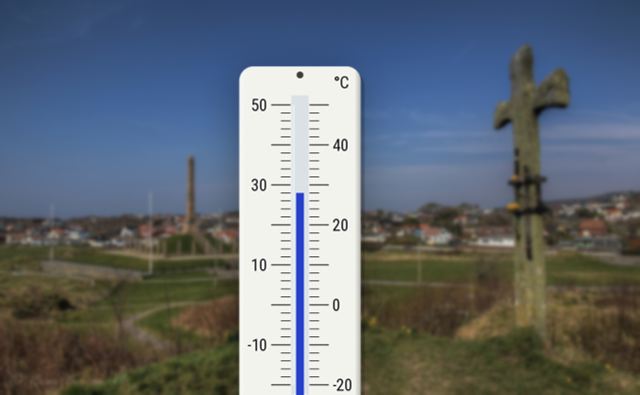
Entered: 28 °C
